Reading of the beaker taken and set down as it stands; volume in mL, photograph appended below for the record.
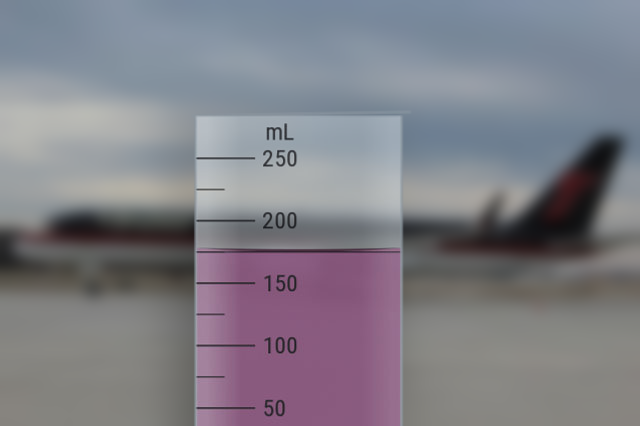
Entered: 175 mL
